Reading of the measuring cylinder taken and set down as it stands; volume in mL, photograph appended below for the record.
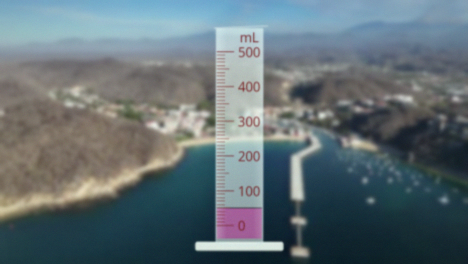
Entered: 50 mL
